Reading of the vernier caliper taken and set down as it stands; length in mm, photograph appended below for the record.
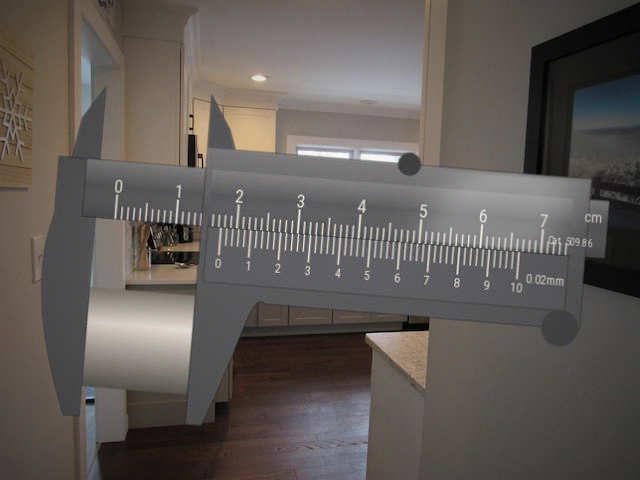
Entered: 17.4 mm
